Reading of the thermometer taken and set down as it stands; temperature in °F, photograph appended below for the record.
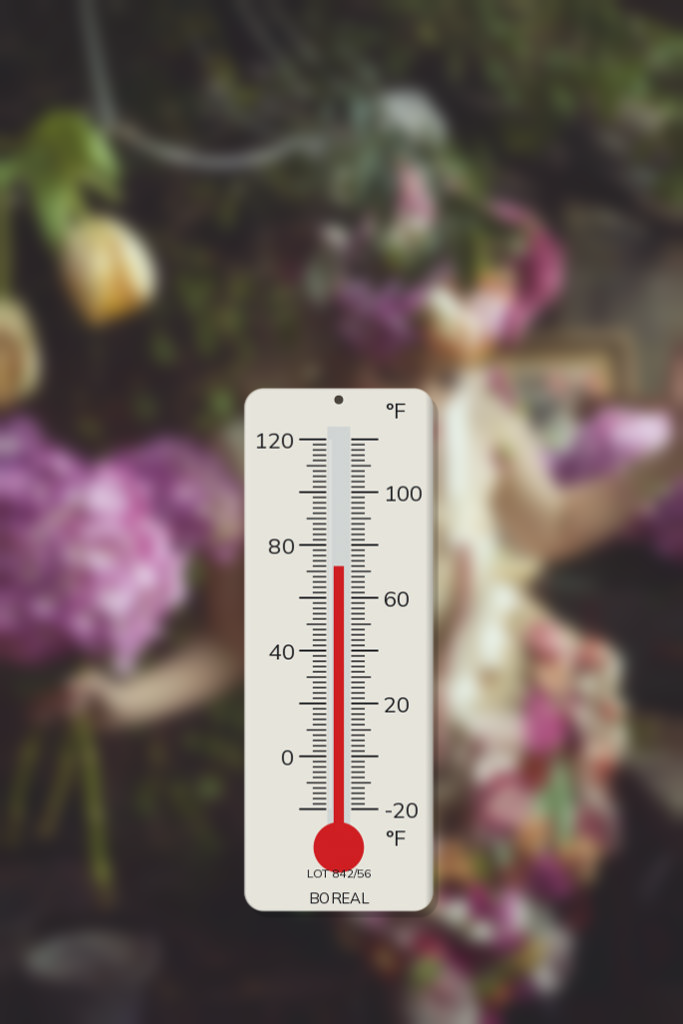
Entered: 72 °F
